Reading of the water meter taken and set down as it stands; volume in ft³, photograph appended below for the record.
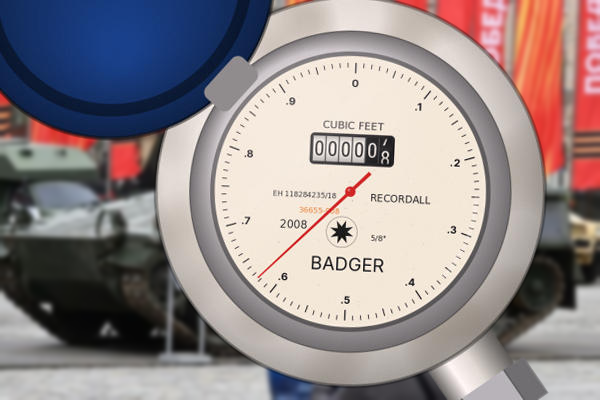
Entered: 7.62 ft³
